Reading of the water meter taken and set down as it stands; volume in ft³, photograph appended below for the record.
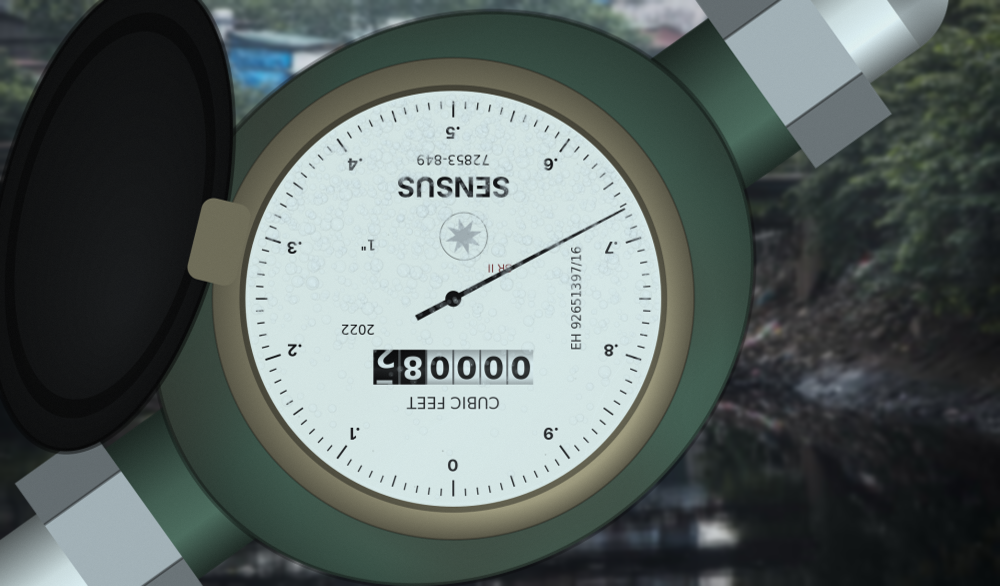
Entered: 81.67 ft³
